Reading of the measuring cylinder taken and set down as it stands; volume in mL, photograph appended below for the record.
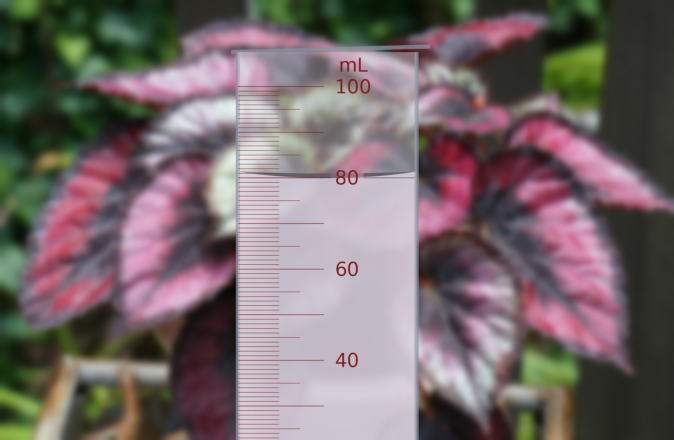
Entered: 80 mL
